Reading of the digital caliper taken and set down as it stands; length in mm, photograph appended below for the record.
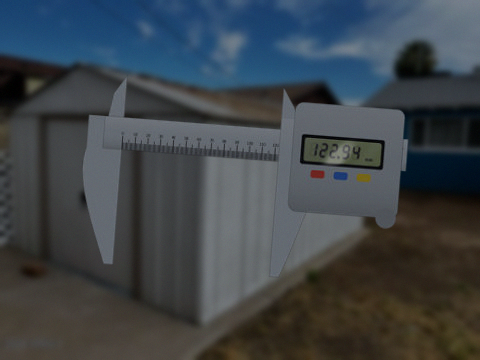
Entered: 122.94 mm
